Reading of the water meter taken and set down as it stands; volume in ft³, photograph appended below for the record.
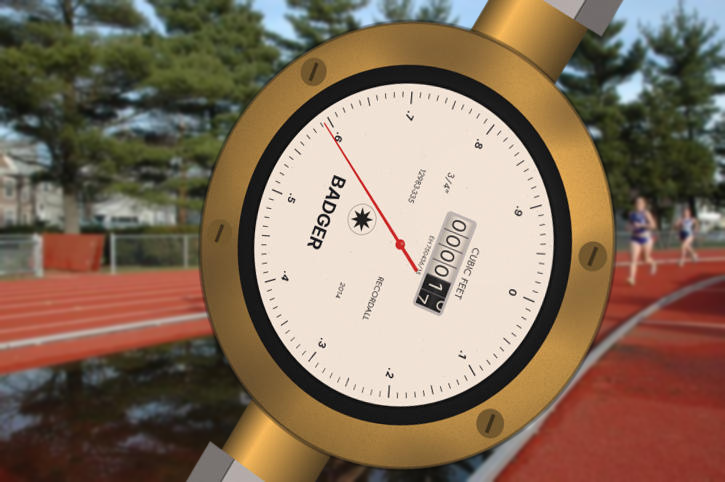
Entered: 16.59 ft³
